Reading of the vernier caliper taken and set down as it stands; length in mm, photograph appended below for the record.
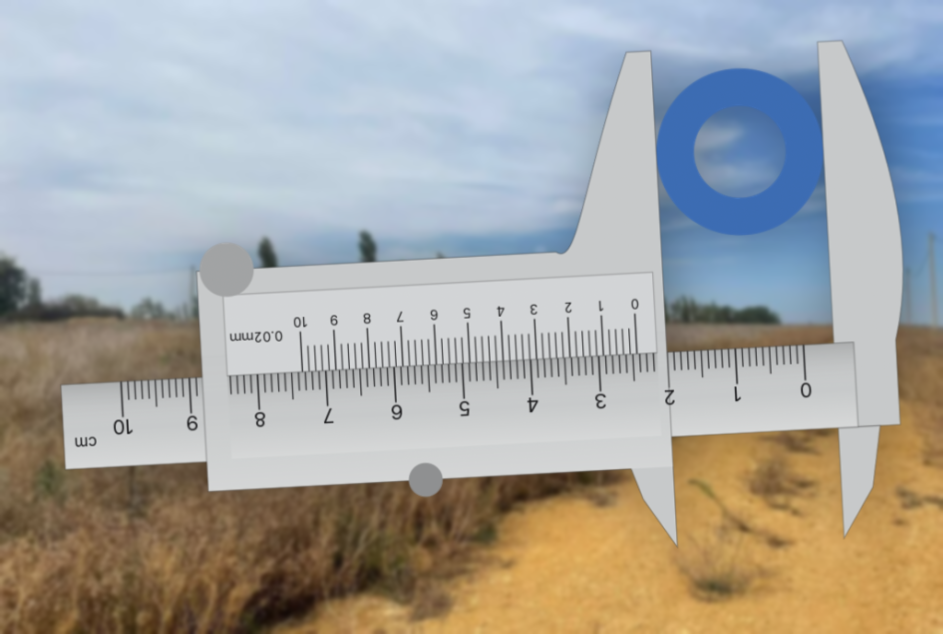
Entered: 24.4 mm
